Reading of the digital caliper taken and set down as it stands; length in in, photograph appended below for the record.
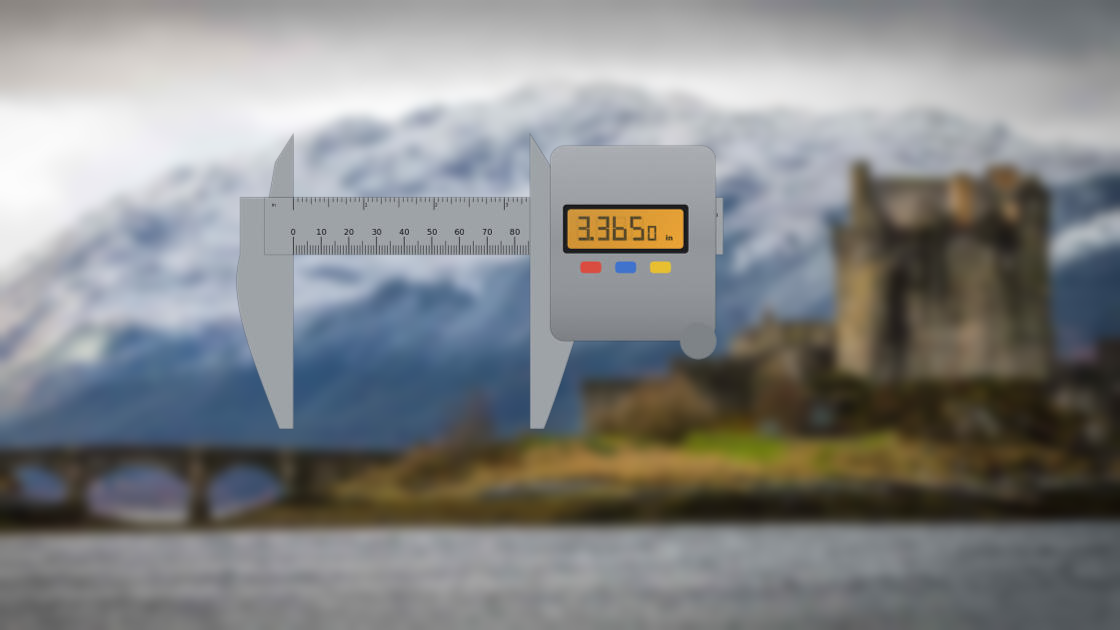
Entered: 3.3650 in
